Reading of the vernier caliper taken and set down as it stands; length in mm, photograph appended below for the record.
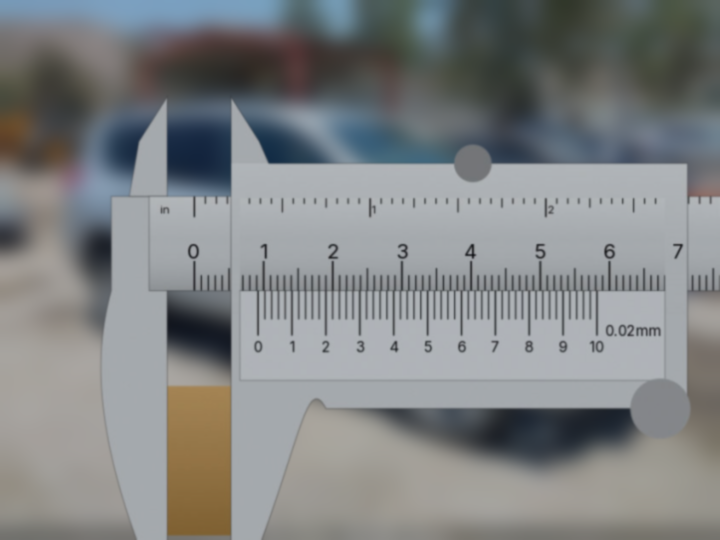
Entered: 9.2 mm
